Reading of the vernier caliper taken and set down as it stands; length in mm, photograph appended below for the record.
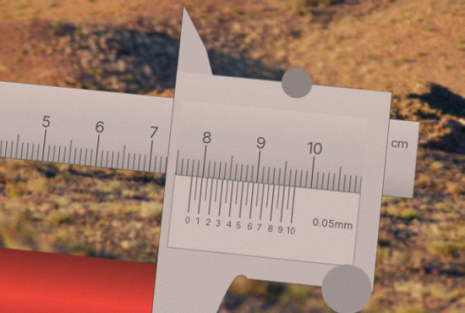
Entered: 78.0 mm
